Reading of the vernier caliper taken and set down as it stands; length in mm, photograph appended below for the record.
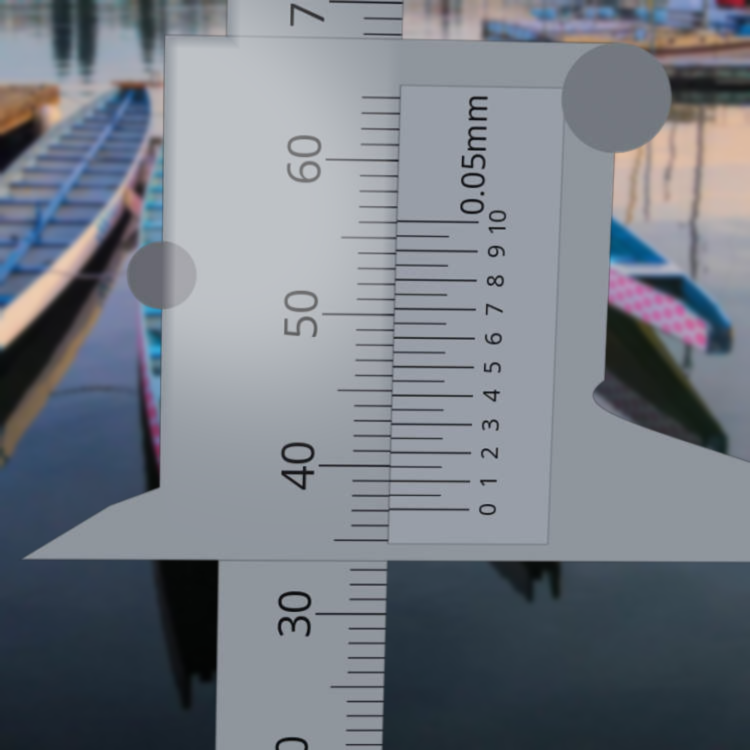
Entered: 37.1 mm
